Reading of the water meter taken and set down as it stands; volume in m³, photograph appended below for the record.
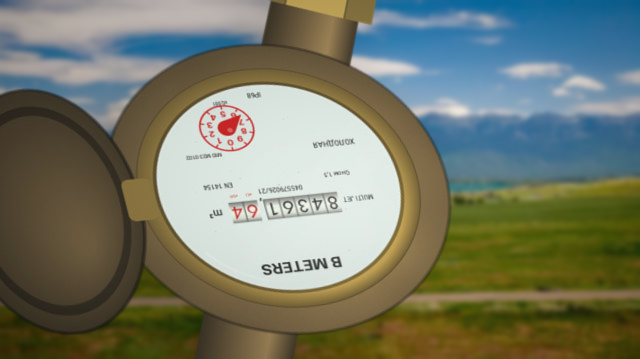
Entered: 84361.646 m³
